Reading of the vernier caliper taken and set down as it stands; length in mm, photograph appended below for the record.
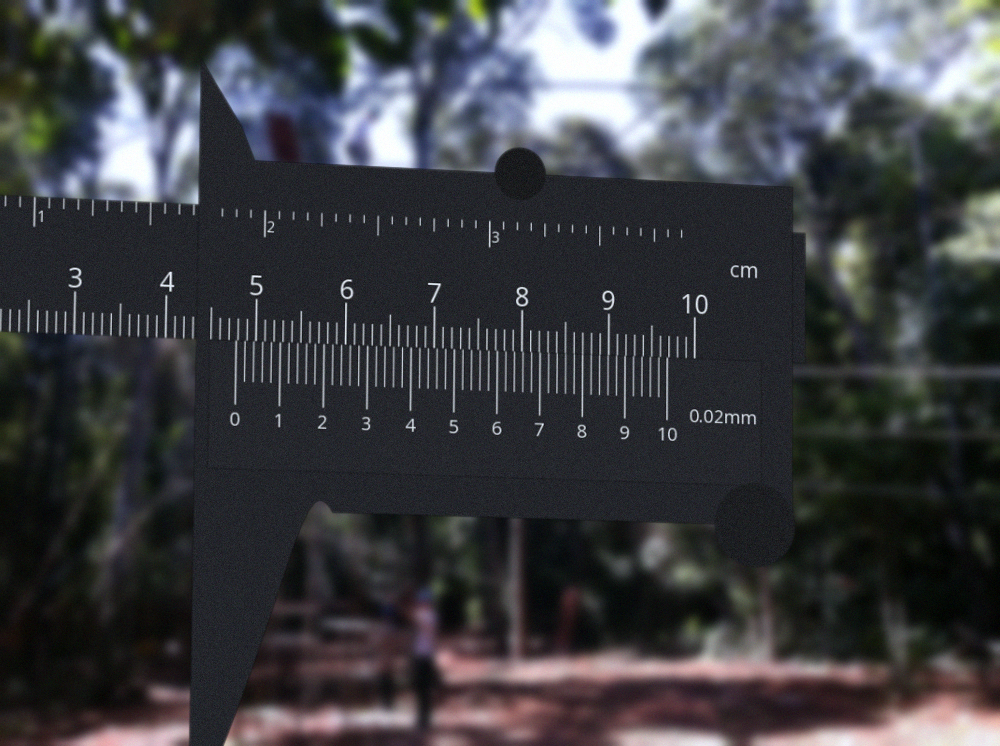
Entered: 47.8 mm
